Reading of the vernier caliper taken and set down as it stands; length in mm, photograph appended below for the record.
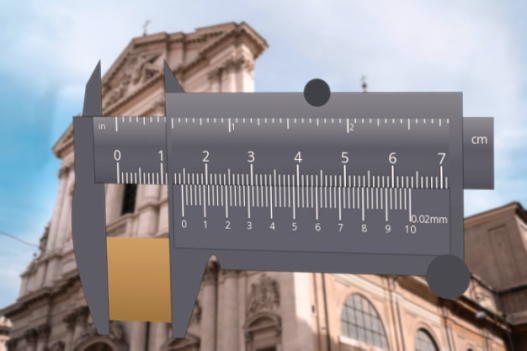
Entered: 14.5 mm
